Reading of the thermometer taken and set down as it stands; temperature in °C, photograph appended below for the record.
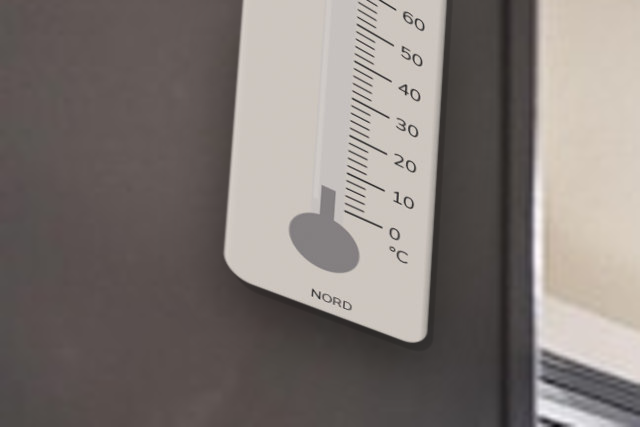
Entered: 4 °C
